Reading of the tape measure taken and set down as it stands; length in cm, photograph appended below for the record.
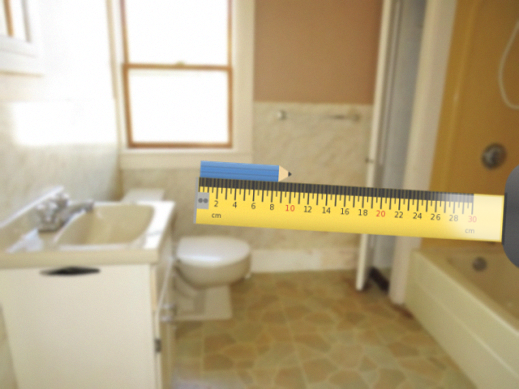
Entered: 10 cm
